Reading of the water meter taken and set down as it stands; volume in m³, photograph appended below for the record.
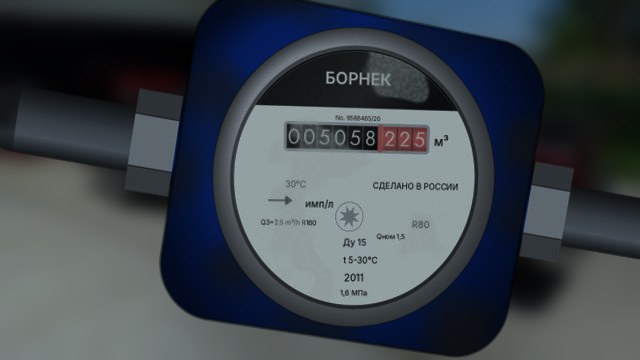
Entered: 5058.225 m³
